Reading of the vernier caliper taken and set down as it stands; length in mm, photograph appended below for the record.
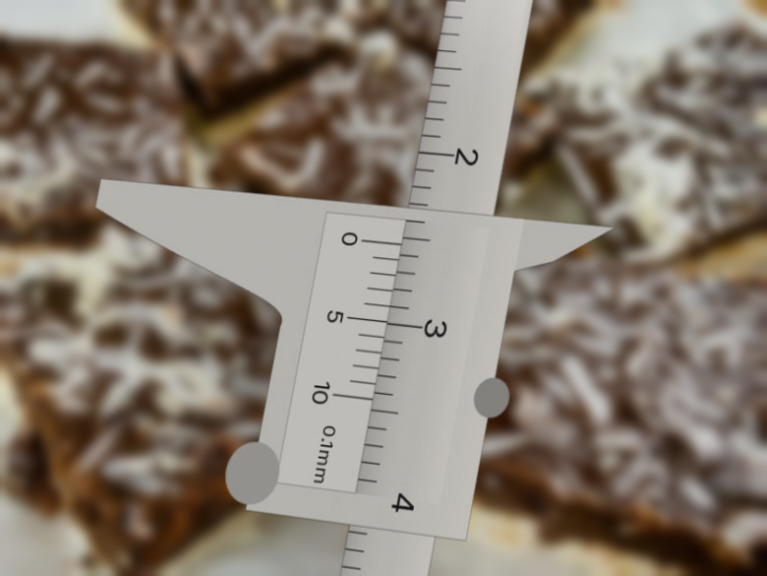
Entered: 25.4 mm
